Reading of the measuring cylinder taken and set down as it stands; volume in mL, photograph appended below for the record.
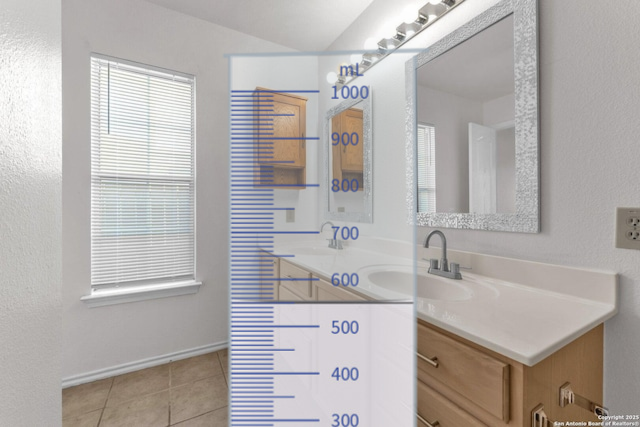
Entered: 550 mL
